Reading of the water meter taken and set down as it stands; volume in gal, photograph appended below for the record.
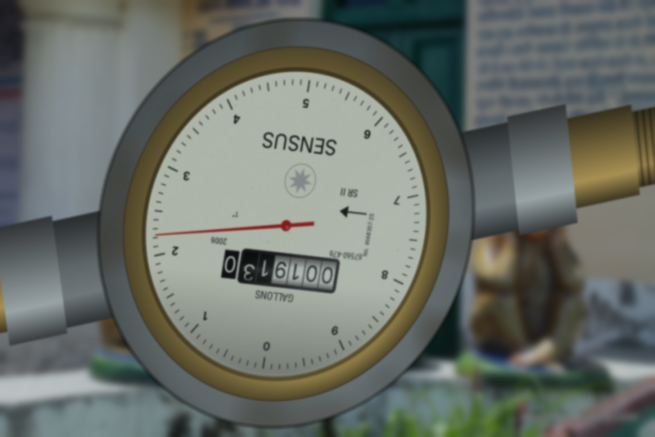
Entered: 19132.2 gal
